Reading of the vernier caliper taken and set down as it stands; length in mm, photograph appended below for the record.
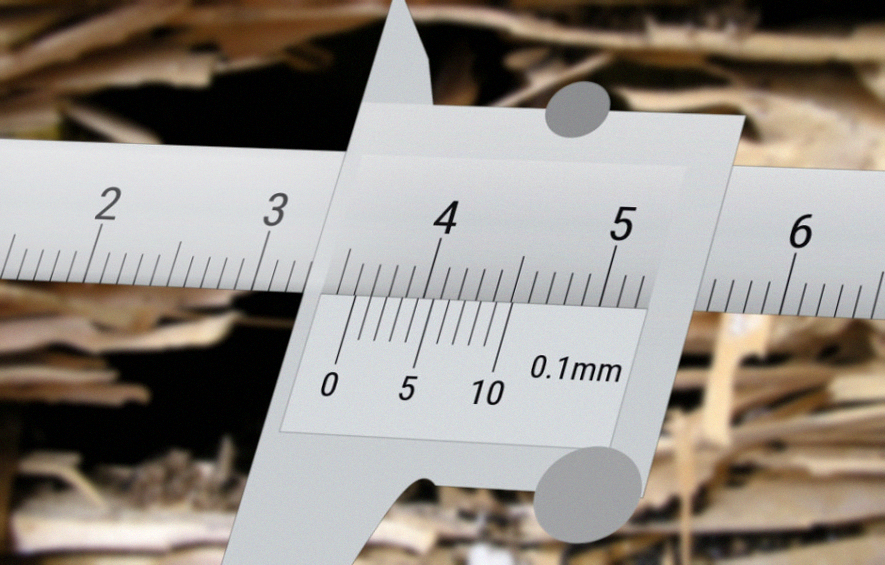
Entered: 36.1 mm
